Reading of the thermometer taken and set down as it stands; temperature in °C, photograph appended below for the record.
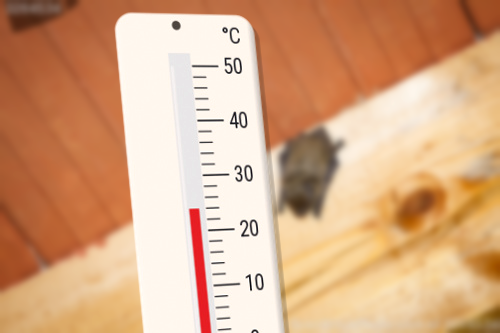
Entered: 24 °C
